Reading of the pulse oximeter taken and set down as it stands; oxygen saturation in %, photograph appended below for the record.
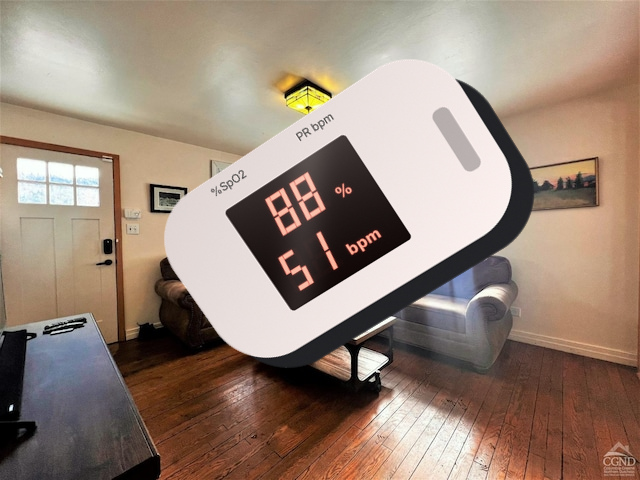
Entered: 88 %
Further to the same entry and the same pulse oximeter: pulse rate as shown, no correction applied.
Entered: 51 bpm
